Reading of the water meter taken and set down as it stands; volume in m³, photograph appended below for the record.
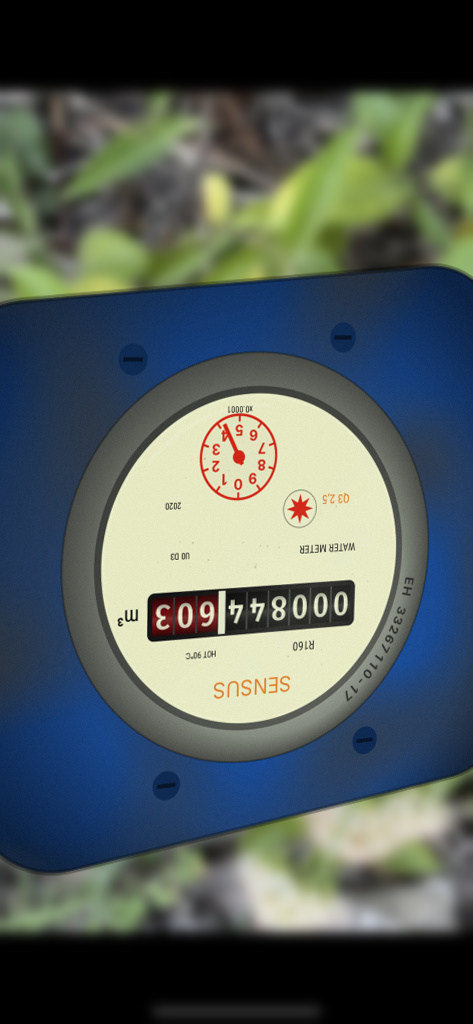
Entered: 844.6034 m³
